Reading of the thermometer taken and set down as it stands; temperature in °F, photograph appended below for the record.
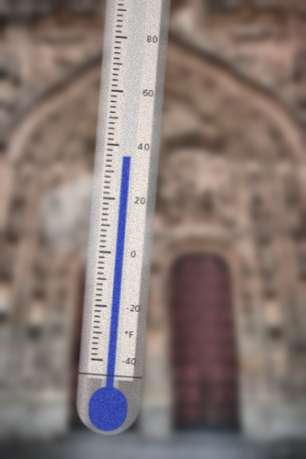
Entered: 36 °F
